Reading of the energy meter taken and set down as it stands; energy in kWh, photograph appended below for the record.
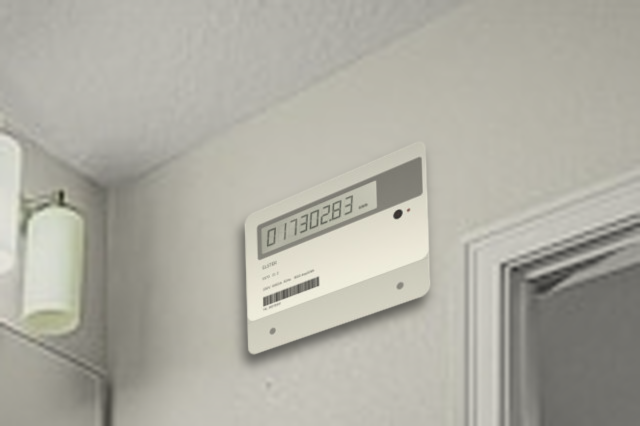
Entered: 17302.83 kWh
